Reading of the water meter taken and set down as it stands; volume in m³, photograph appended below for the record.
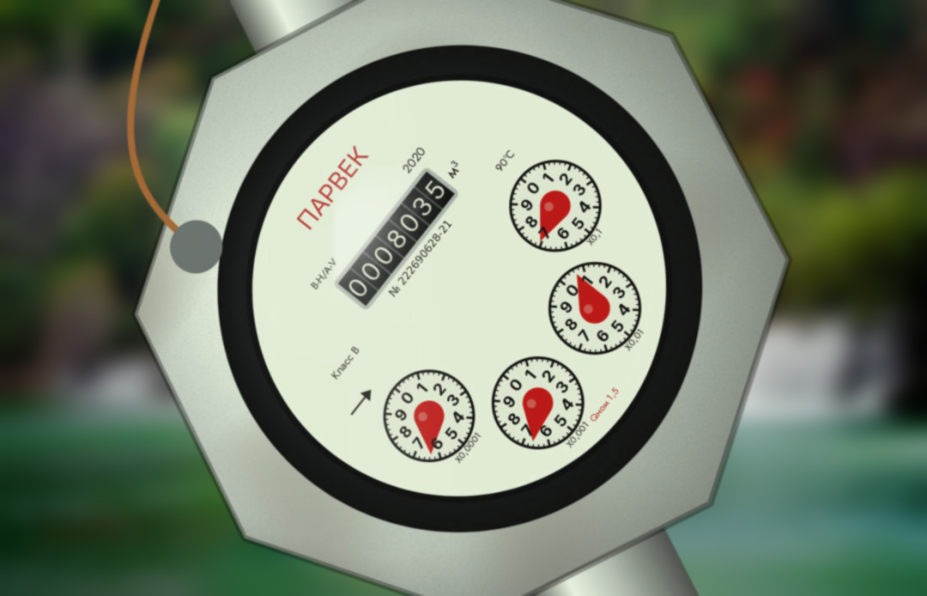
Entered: 8035.7066 m³
